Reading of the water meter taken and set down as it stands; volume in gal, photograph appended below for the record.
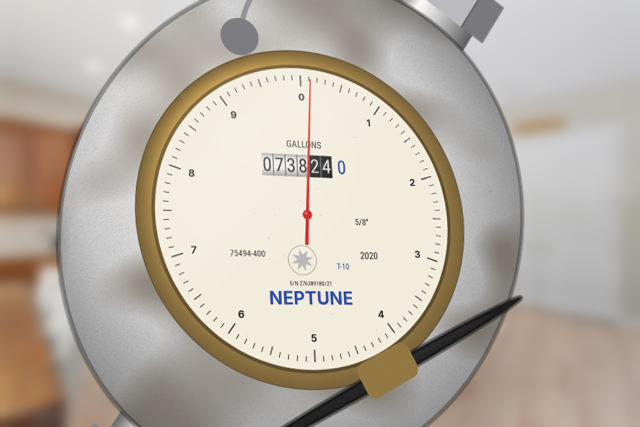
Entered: 738240.1 gal
